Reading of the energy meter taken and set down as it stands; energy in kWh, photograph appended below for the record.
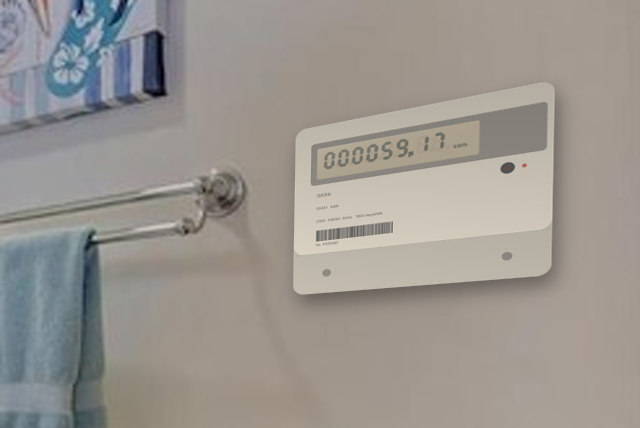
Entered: 59.17 kWh
